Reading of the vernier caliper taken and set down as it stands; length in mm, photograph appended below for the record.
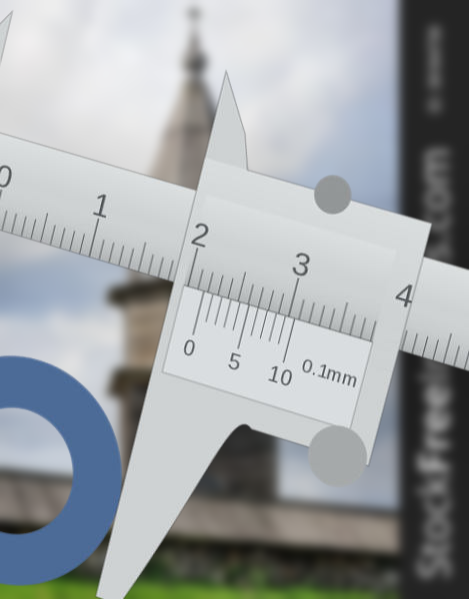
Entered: 21.6 mm
